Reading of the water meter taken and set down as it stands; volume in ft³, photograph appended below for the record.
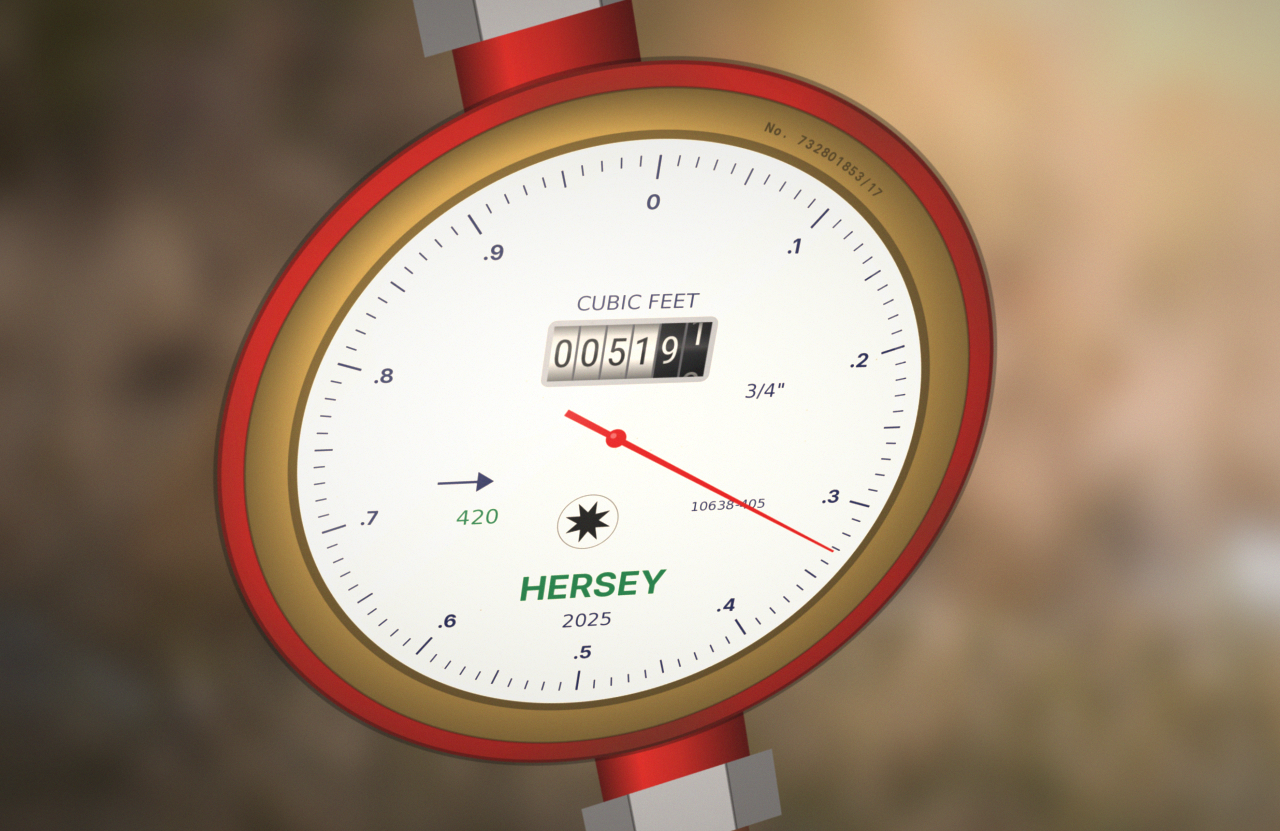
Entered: 5191.33 ft³
